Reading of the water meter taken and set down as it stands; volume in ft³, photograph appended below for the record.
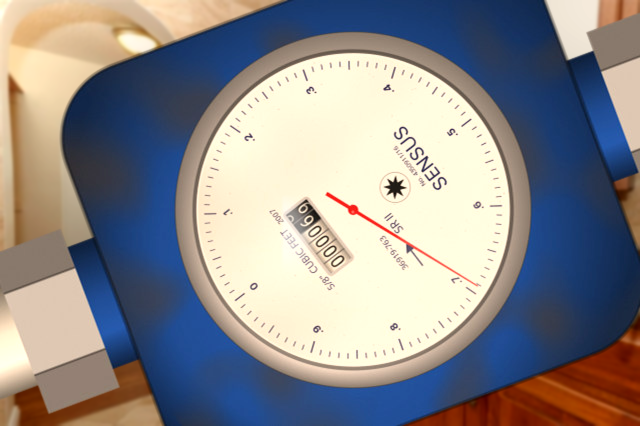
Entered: 68.69 ft³
